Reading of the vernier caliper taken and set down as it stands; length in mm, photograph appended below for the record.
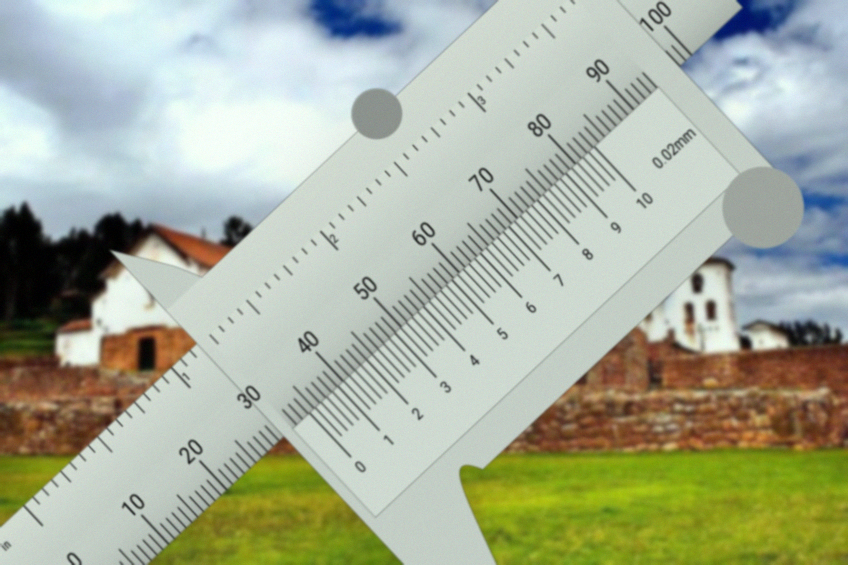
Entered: 34.2 mm
